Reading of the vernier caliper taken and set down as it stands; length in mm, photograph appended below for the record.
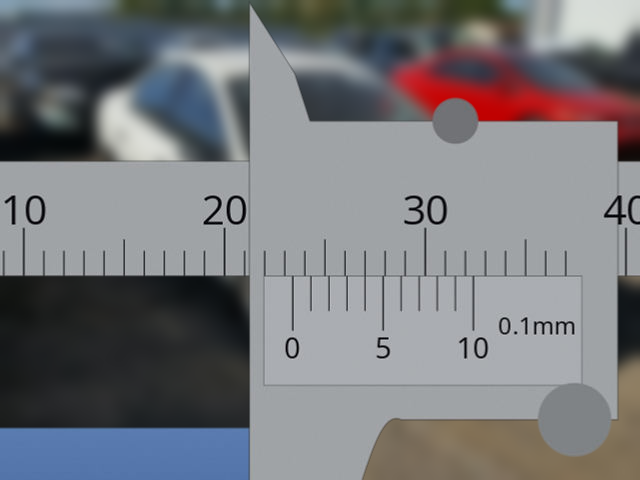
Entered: 23.4 mm
